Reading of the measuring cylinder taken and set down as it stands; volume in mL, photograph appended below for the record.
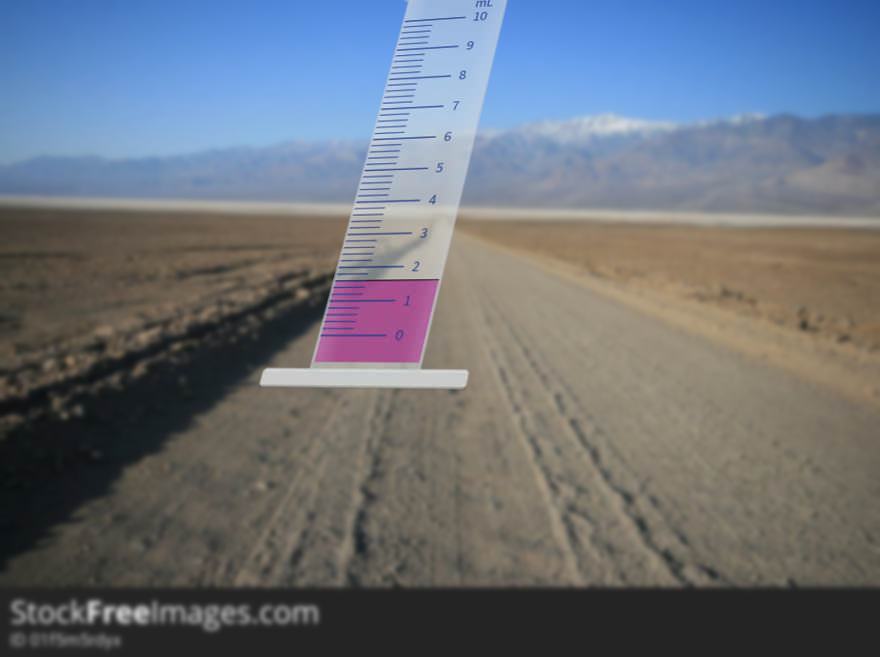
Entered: 1.6 mL
